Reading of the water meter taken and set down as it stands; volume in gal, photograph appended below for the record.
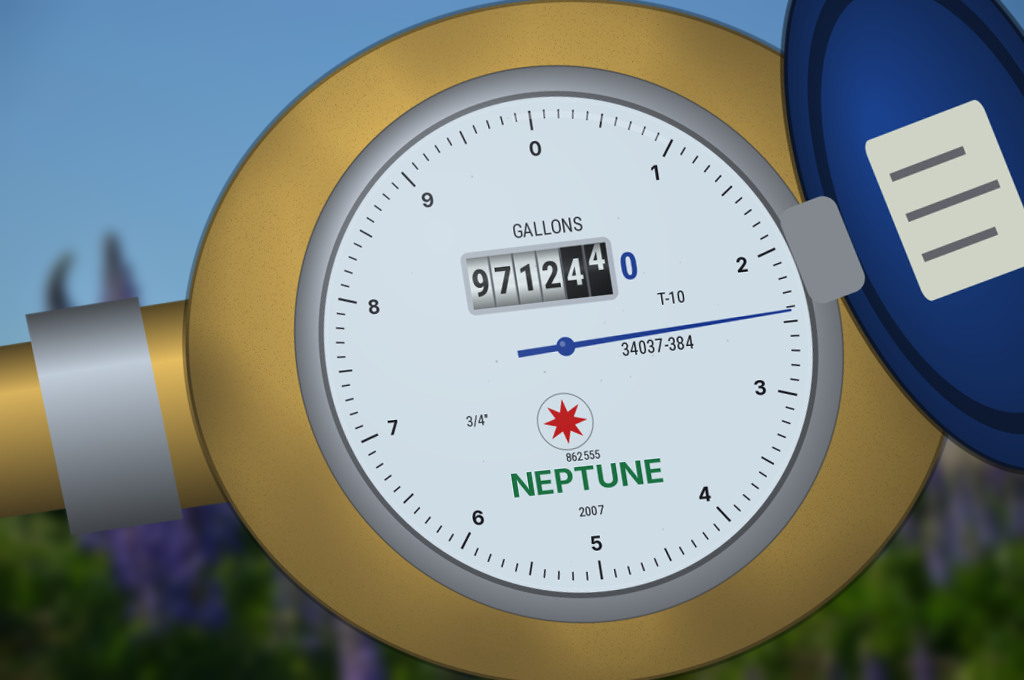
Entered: 9712442.4 gal
